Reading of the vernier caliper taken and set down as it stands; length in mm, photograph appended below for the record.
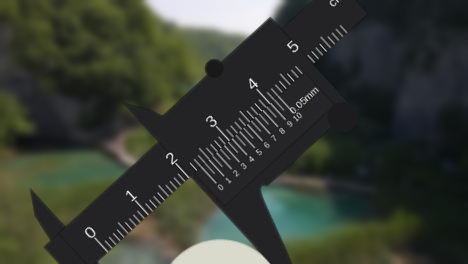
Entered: 23.0 mm
